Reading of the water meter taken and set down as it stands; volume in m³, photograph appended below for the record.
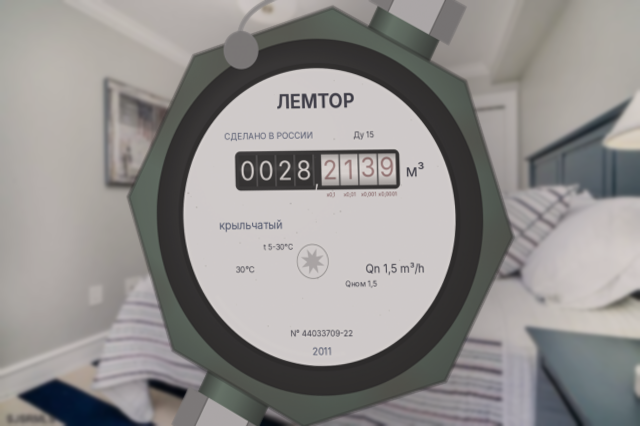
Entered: 28.2139 m³
